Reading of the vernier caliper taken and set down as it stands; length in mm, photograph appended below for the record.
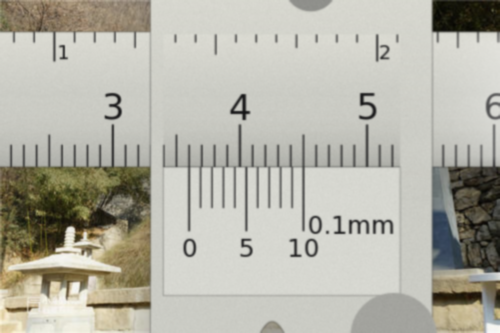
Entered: 36.0 mm
